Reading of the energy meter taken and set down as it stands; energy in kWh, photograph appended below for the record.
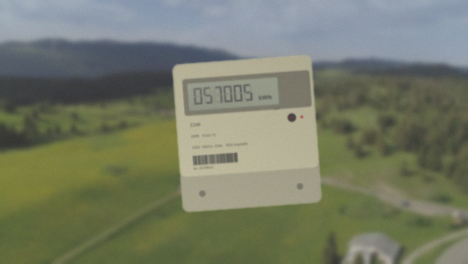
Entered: 57005 kWh
